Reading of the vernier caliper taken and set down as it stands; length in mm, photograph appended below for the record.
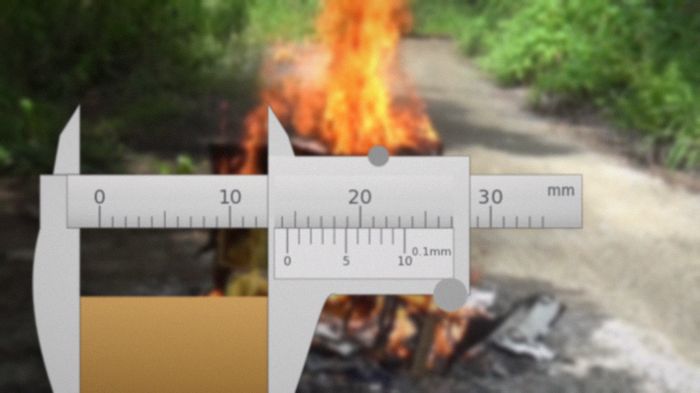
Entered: 14.4 mm
